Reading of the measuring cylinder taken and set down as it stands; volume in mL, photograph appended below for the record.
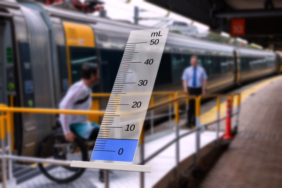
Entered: 5 mL
